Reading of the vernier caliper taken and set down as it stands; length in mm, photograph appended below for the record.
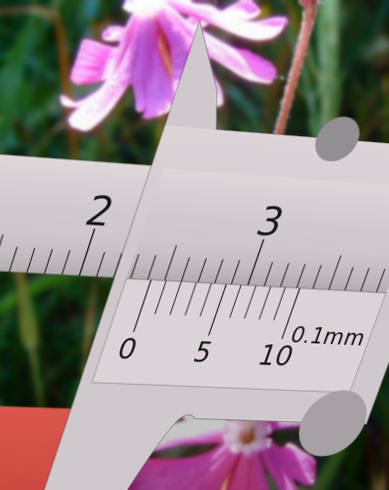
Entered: 24.2 mm
